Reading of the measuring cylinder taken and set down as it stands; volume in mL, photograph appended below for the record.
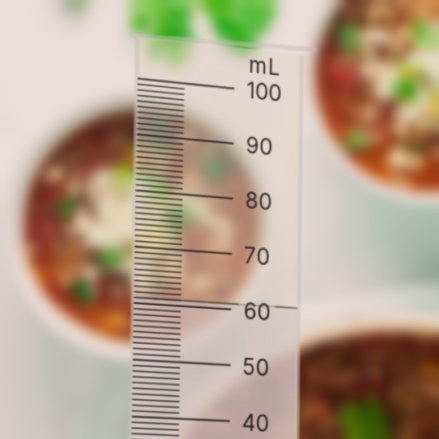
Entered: 61 mL
